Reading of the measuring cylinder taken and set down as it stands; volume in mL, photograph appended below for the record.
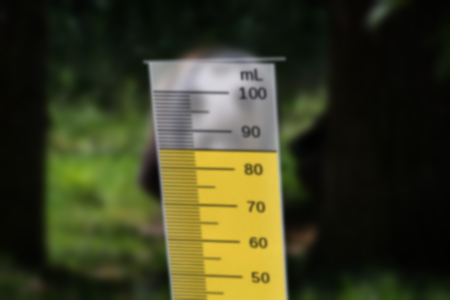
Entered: 85 mL
